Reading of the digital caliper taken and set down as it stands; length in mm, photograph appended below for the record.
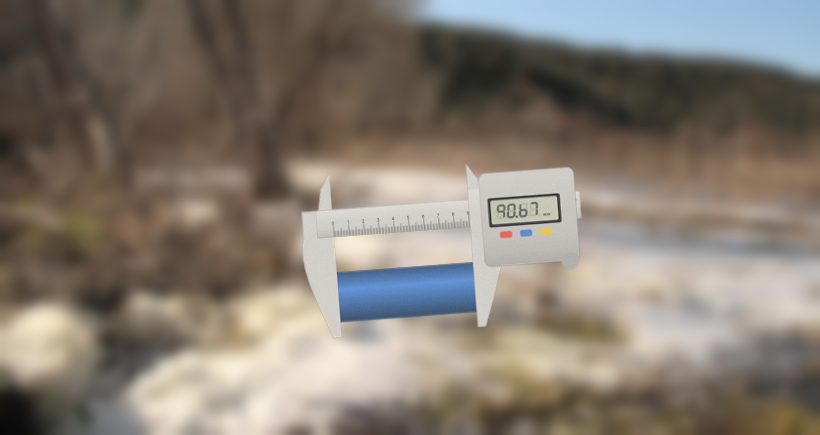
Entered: 90.67 mm
